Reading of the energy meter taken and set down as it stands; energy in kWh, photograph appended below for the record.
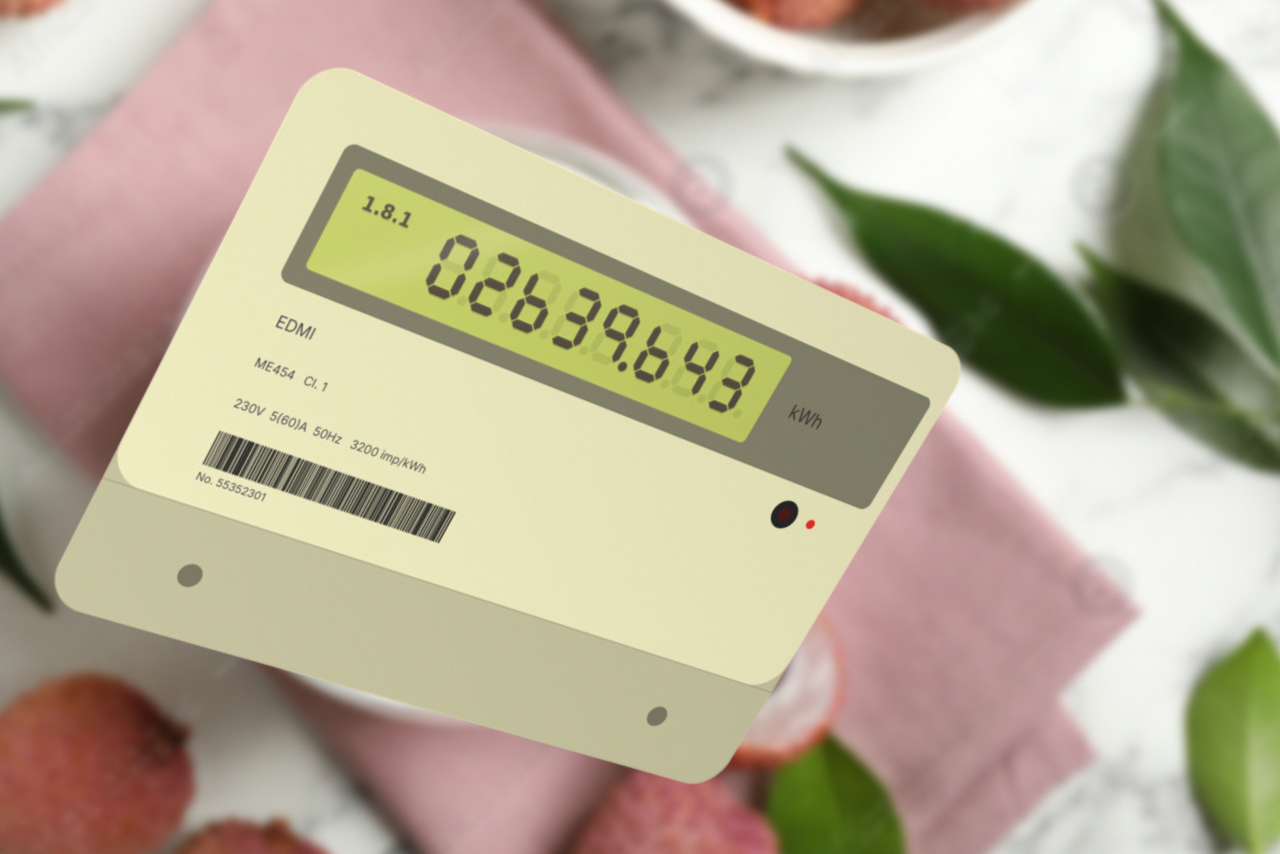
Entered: 2639.643 kWh
